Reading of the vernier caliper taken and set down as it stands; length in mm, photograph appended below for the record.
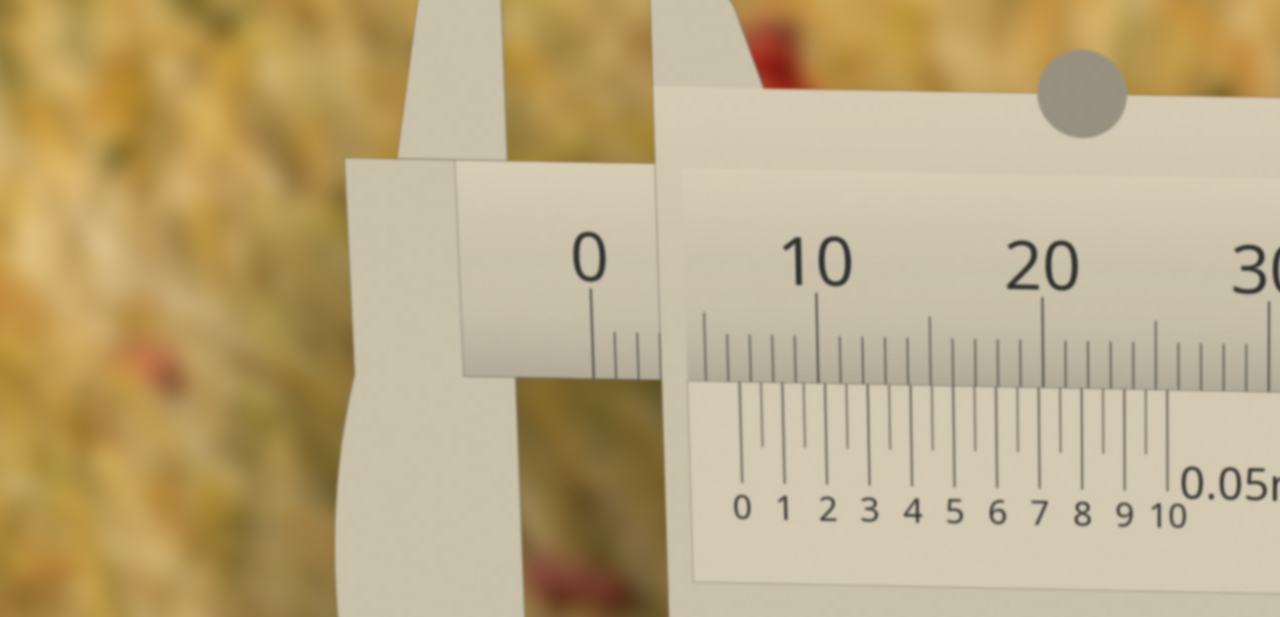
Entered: 6.5 mm
